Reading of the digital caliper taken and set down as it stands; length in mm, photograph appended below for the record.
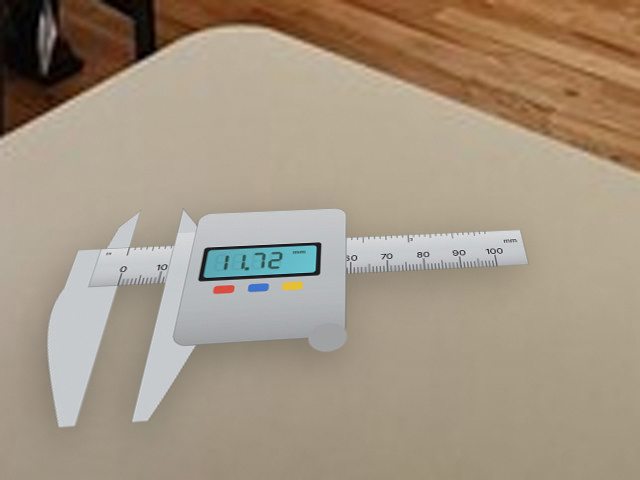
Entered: 11.72 mm
